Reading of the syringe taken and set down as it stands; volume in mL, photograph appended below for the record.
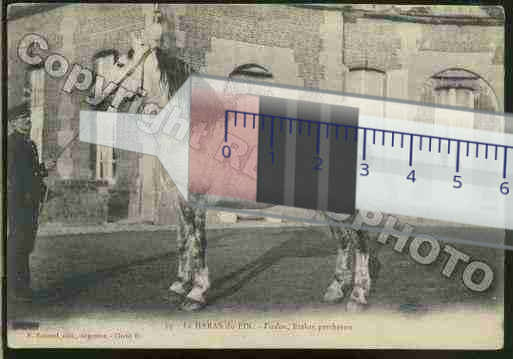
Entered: 0.7 mL
